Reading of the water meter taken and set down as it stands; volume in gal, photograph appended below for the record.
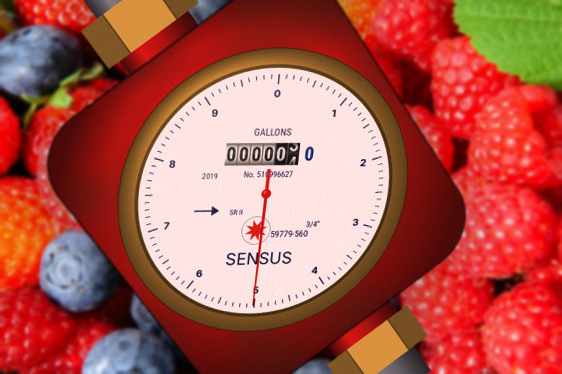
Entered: 35.0 gal
